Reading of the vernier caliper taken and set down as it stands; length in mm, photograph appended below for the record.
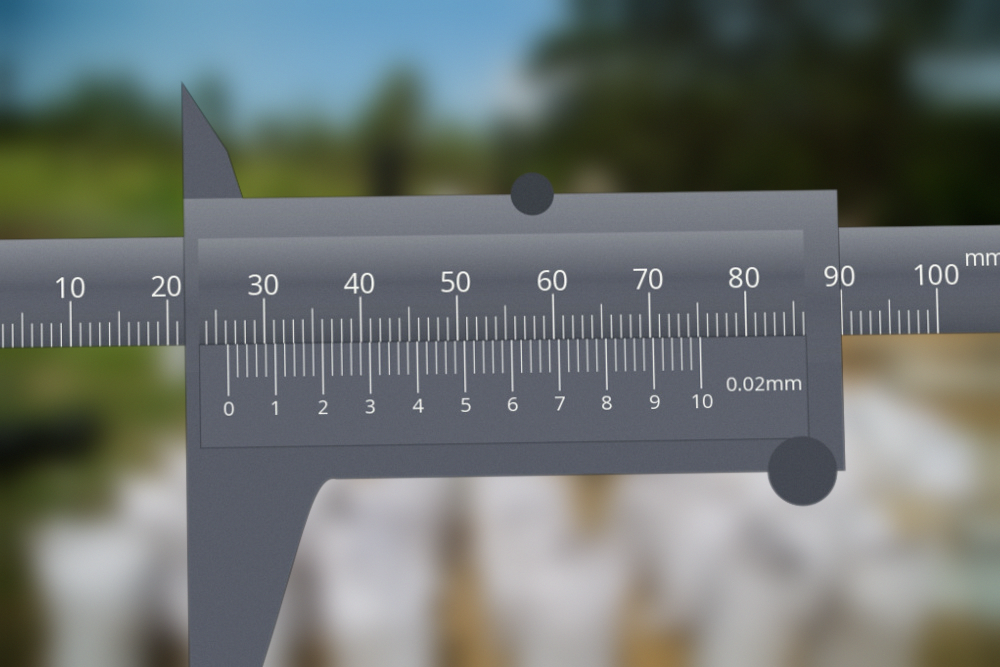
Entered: 26.2 mm
